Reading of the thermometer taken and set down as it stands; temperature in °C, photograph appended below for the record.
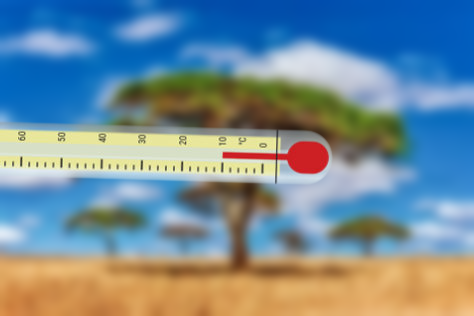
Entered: 10 °C
